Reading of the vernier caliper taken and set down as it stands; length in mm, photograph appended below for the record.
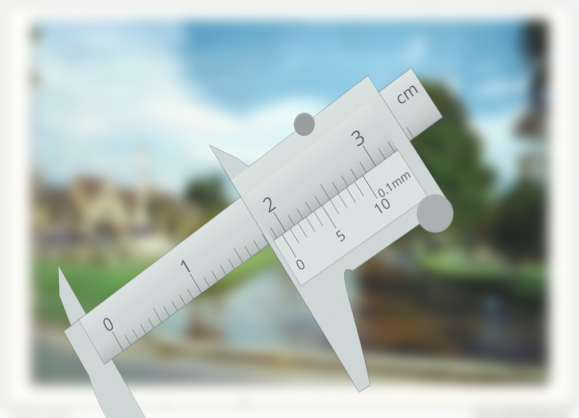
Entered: 19.6 mm
